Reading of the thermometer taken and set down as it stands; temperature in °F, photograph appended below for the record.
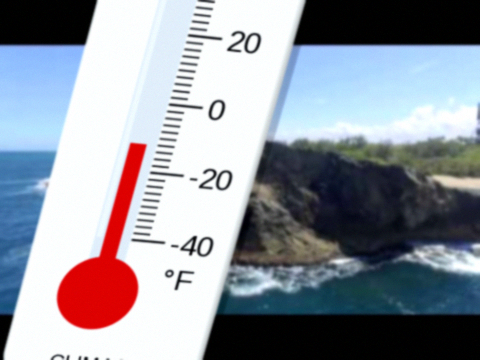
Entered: -12 °F
